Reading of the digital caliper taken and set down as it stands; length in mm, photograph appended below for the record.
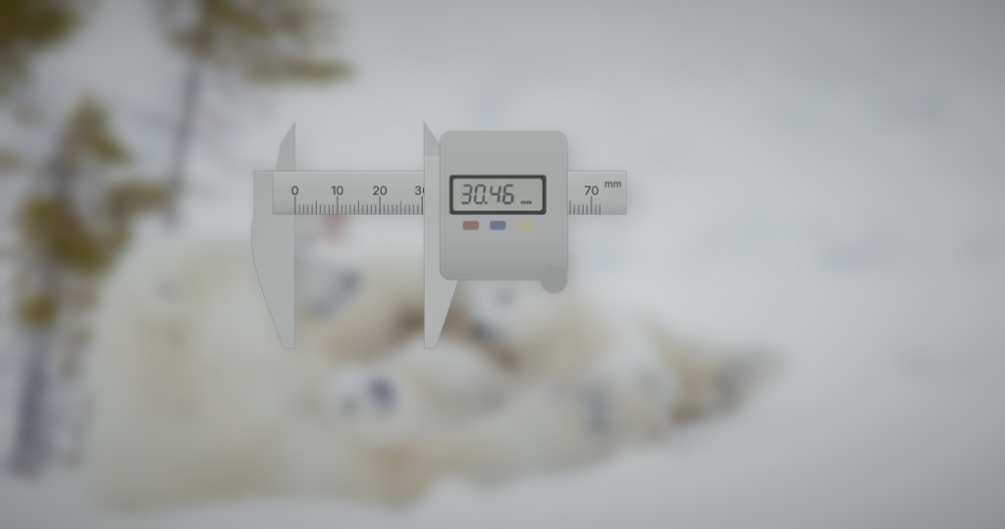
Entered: 30.46 mm
